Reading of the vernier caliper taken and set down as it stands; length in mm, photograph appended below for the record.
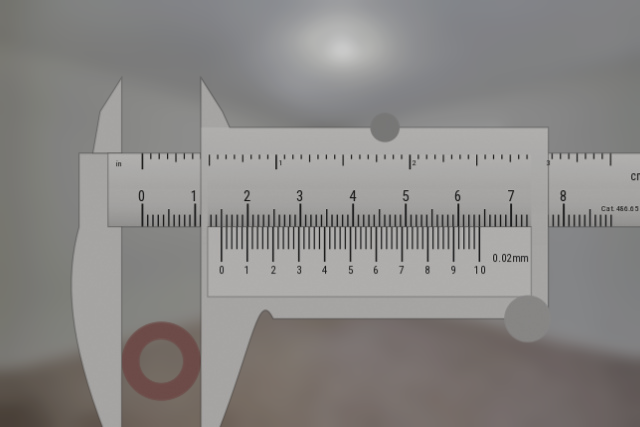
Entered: 15.0 mm
